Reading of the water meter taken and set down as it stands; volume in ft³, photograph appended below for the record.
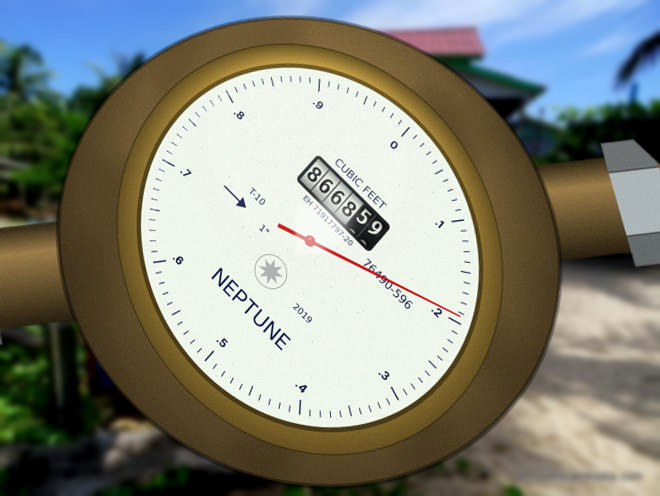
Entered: 866859.19 ft³
